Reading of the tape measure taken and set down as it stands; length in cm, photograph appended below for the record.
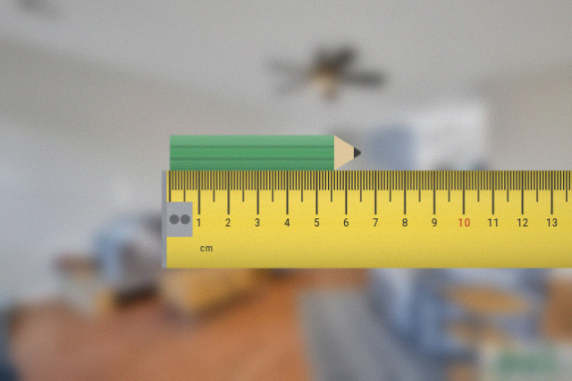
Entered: 6.5 cm
